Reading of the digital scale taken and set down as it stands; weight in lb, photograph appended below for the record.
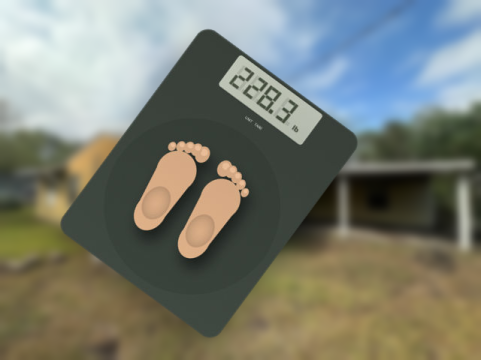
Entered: 228.3 lb
